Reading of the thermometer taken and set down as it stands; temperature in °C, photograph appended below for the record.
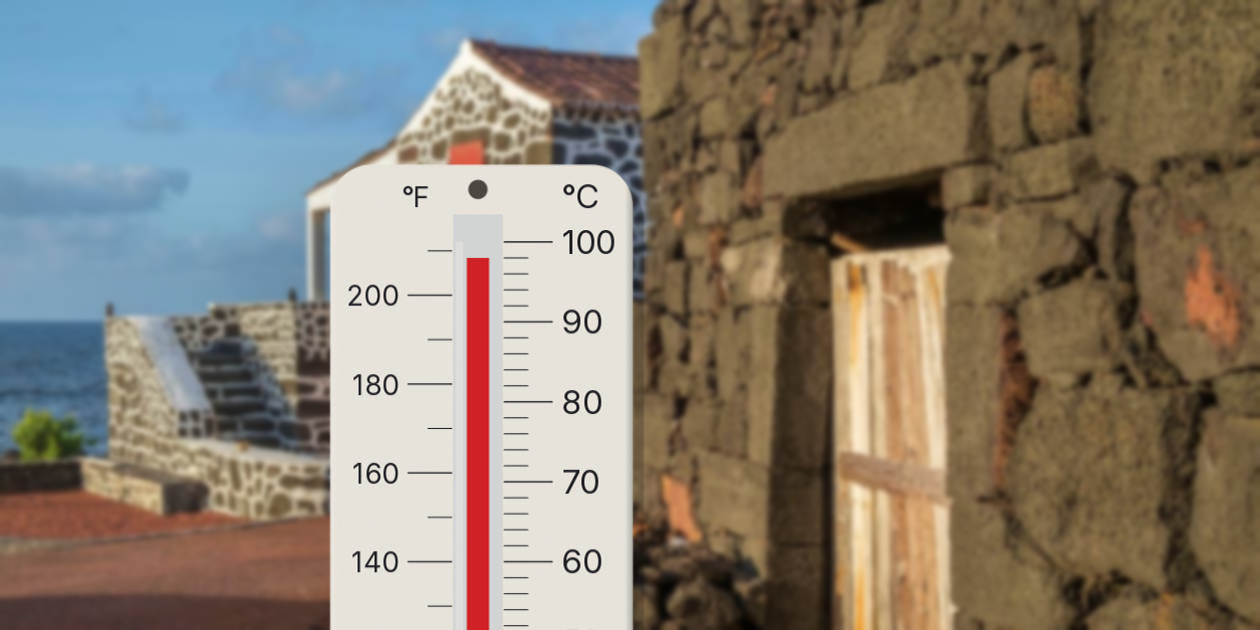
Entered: 98 °C
